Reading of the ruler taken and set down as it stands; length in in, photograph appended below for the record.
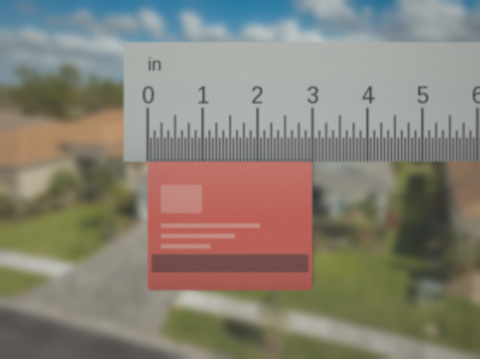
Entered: 3 in
